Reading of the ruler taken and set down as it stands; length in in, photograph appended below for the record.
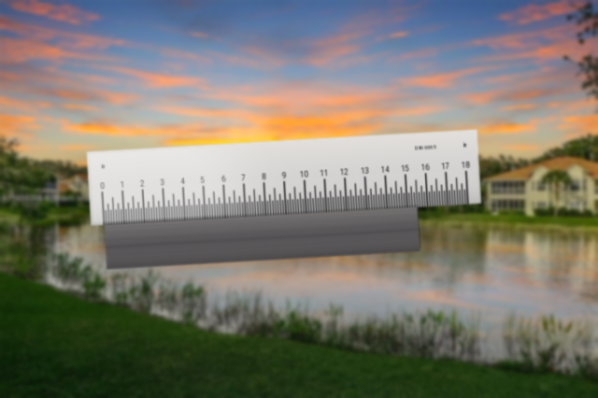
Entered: 15.5 in
